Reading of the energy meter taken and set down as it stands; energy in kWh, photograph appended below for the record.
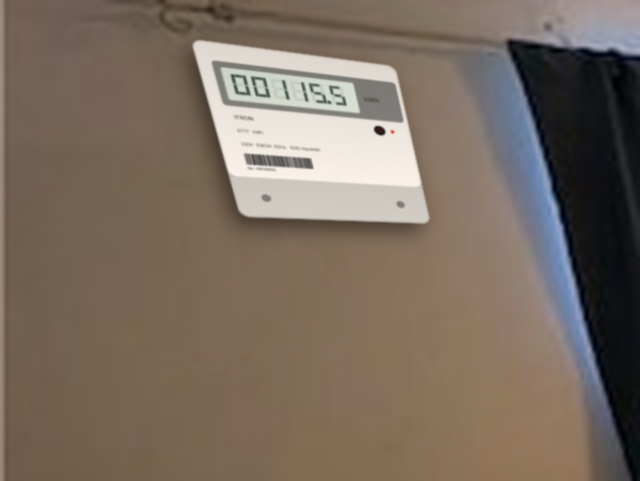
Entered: 115.5 kWh
